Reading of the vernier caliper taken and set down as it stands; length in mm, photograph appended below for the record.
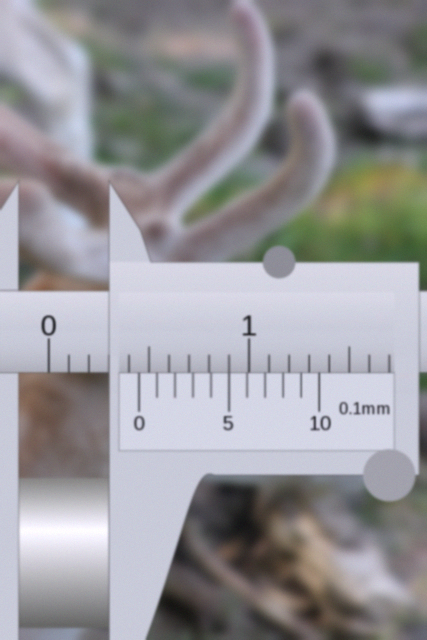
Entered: 4.5 mm
